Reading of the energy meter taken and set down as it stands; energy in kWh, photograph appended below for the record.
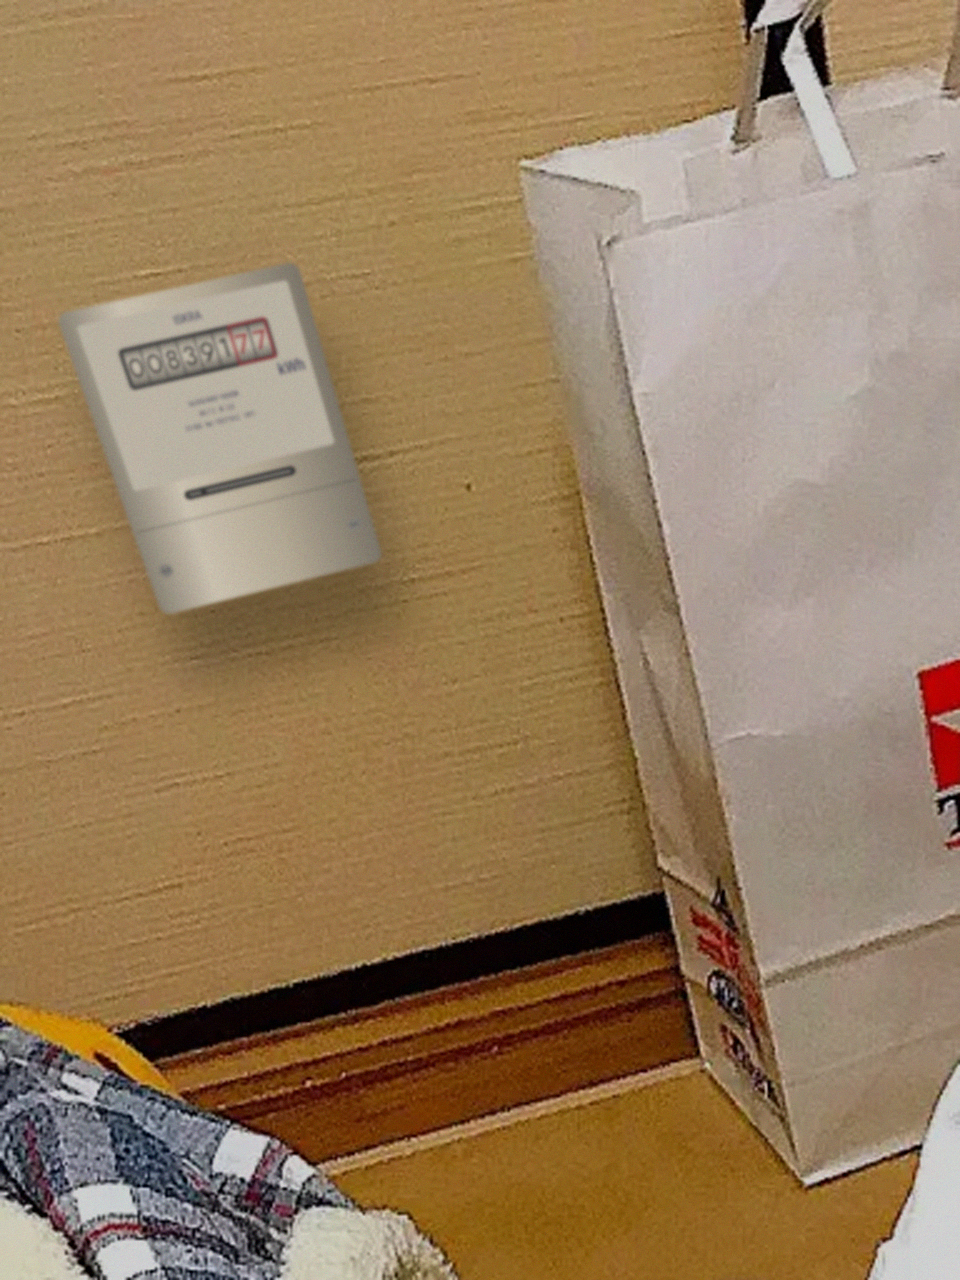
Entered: 8391.77 kWh
